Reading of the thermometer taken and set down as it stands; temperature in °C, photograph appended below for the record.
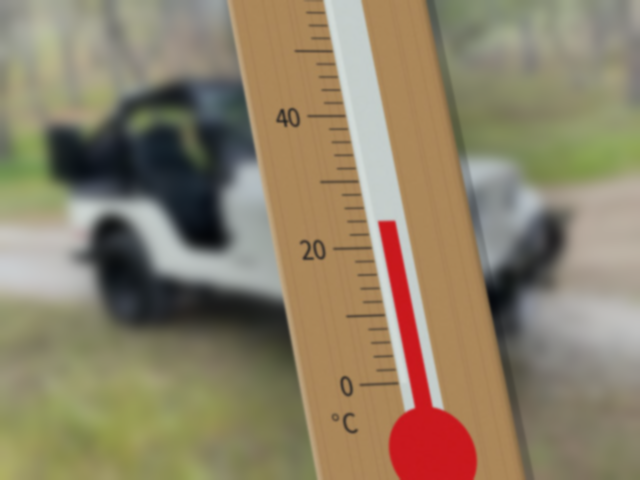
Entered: 24 °C
